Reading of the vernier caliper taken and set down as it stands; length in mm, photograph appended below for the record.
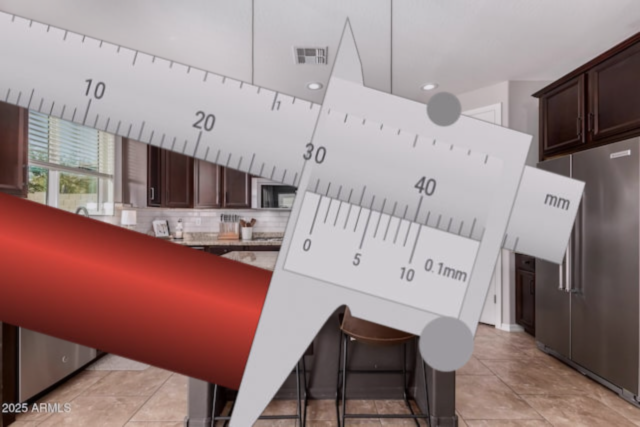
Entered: 31.6 mm
